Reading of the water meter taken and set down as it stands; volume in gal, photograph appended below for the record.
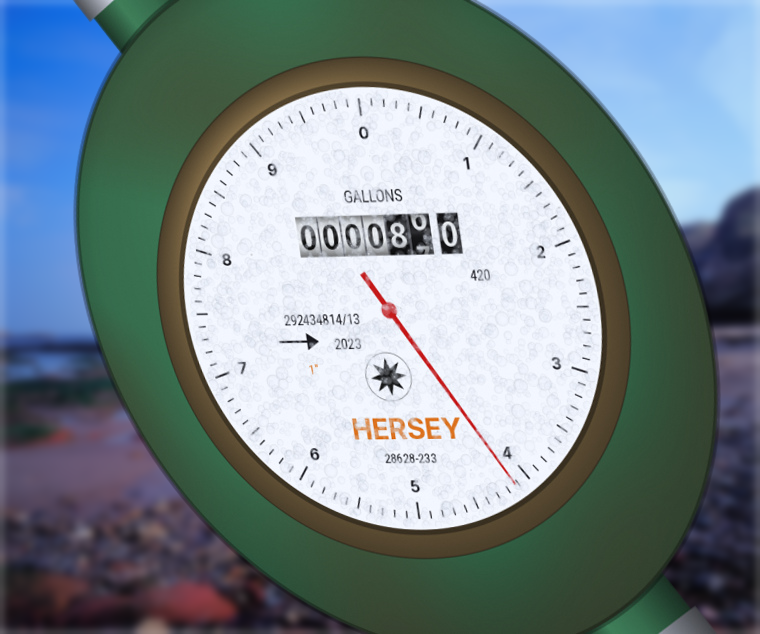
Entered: 864.1 gal
